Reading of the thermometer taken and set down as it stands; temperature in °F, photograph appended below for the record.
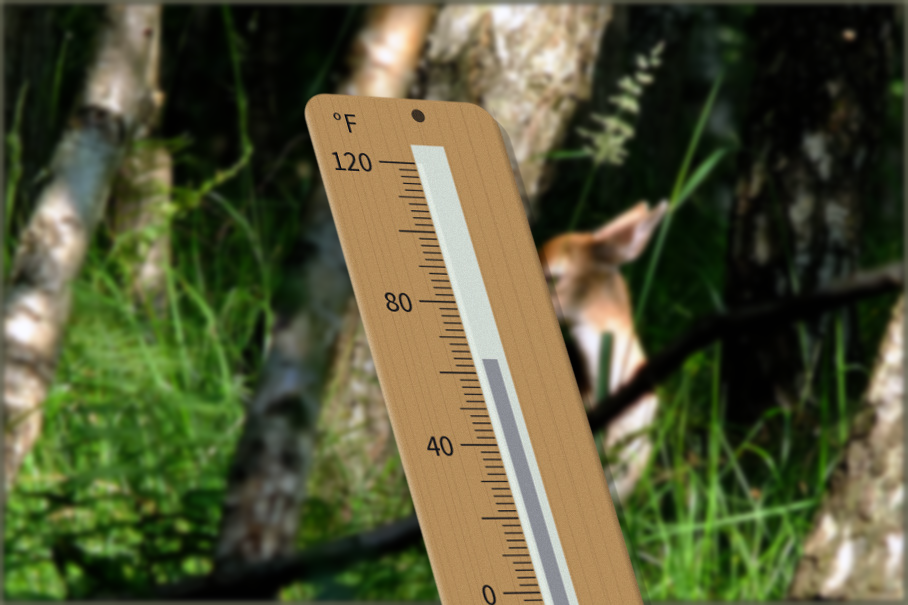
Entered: 64 °F
